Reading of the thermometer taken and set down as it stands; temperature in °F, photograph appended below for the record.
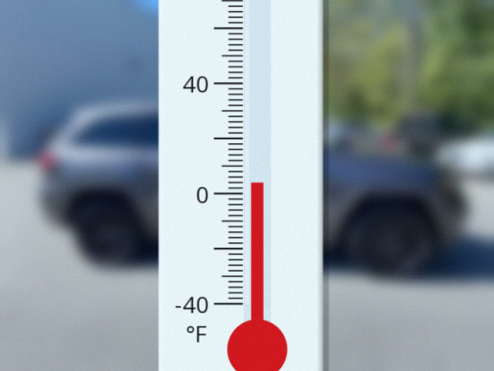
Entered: 4 °F
